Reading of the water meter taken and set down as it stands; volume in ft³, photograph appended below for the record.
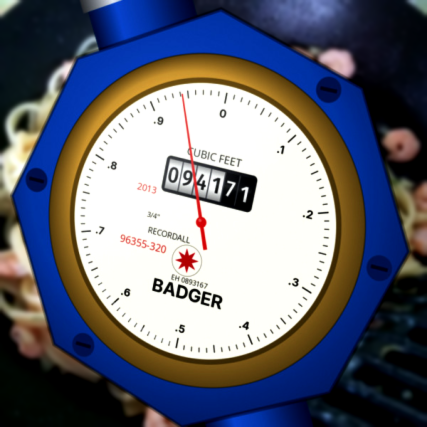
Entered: 94170.94 ft³
